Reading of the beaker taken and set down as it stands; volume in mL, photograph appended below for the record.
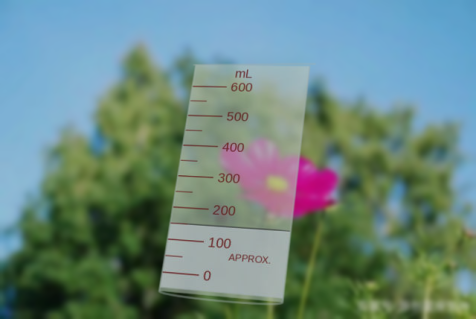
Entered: 150 mL
